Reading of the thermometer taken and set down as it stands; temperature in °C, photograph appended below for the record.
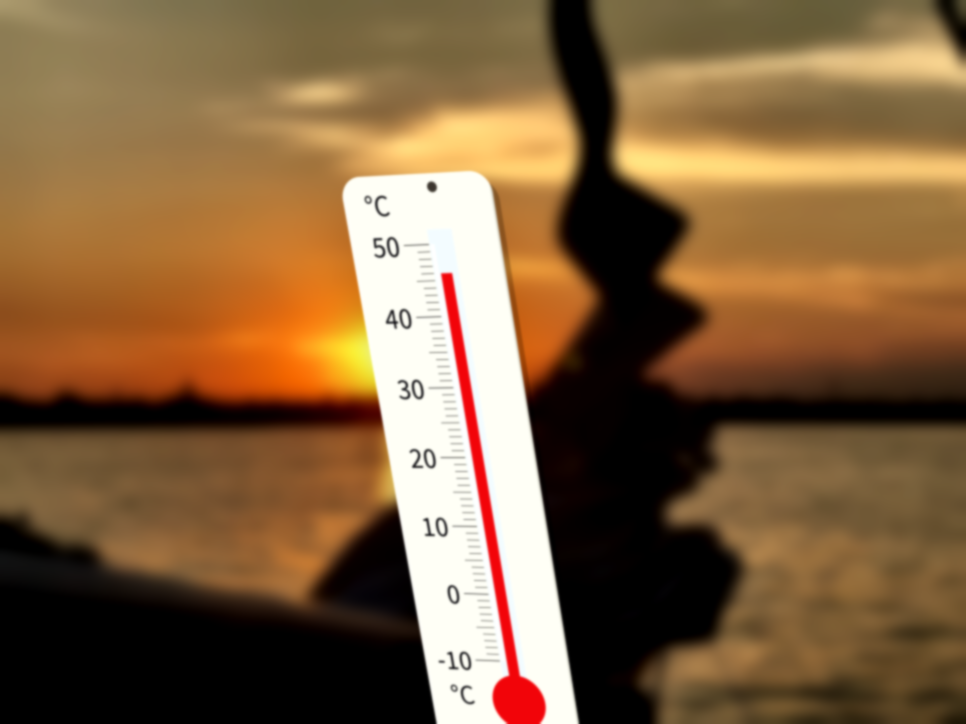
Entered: 46 °C
